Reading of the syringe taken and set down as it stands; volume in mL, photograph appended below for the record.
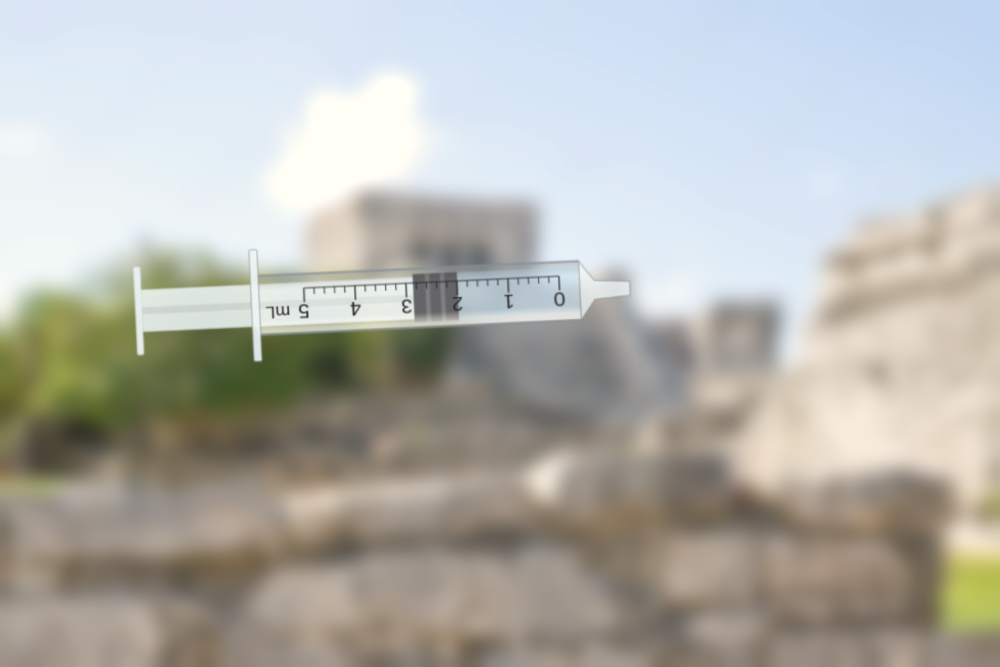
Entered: 2 mL
